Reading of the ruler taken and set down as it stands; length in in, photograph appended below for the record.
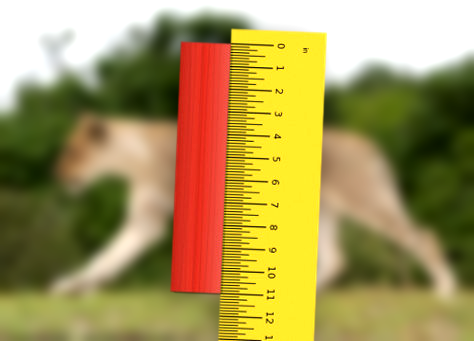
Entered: 11 in
